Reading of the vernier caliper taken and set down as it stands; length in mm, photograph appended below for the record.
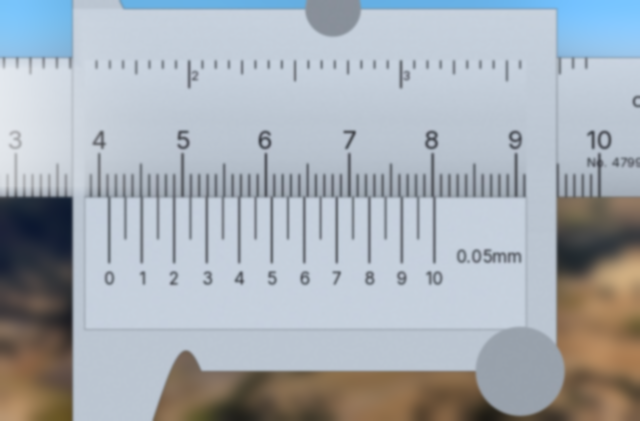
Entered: 41.2 mm
